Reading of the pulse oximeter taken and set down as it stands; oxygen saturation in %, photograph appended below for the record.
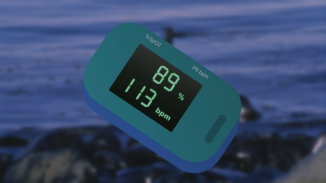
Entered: 89 %
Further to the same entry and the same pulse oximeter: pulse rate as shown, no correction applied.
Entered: 113 bpm
